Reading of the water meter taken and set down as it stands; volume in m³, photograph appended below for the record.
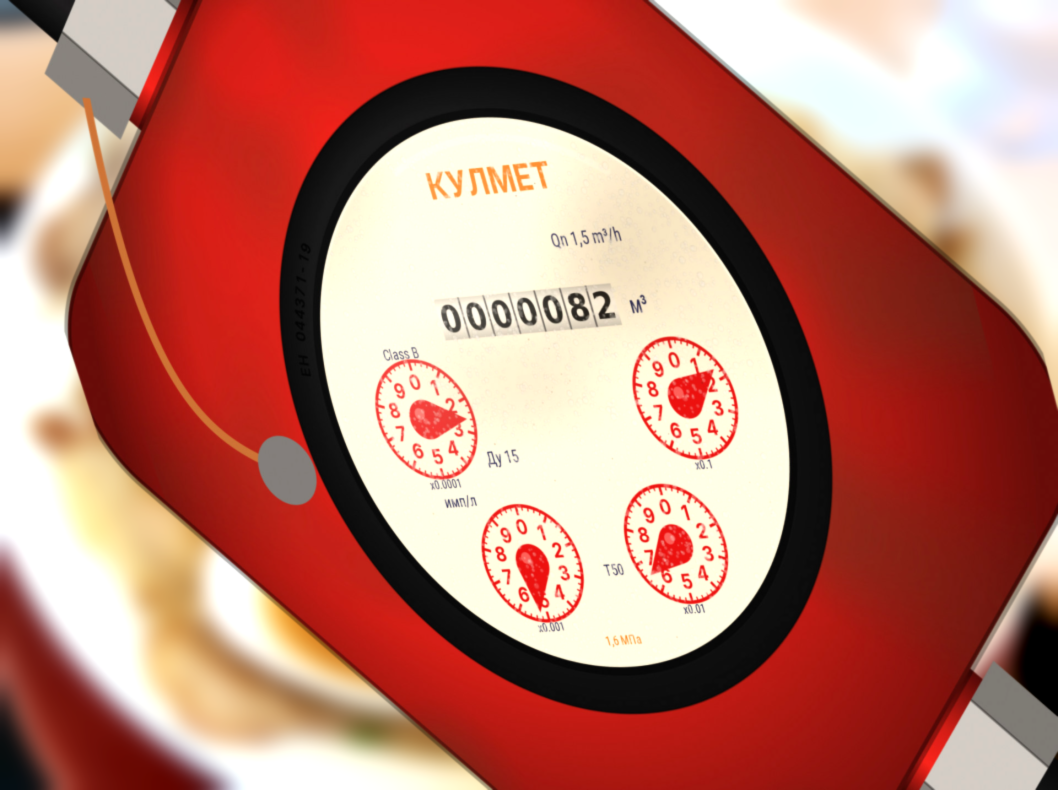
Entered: 82.1652 m³
